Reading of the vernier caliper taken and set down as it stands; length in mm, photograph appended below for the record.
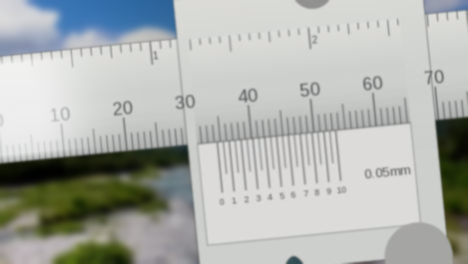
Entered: 34.5 mm
